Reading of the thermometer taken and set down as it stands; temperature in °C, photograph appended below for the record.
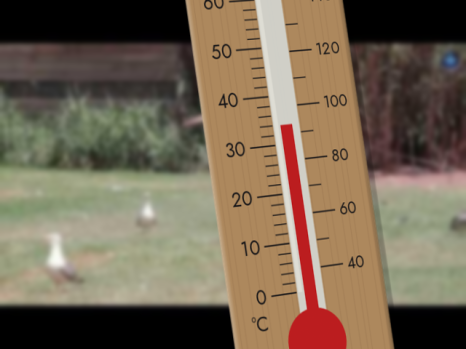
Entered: 34 °C
